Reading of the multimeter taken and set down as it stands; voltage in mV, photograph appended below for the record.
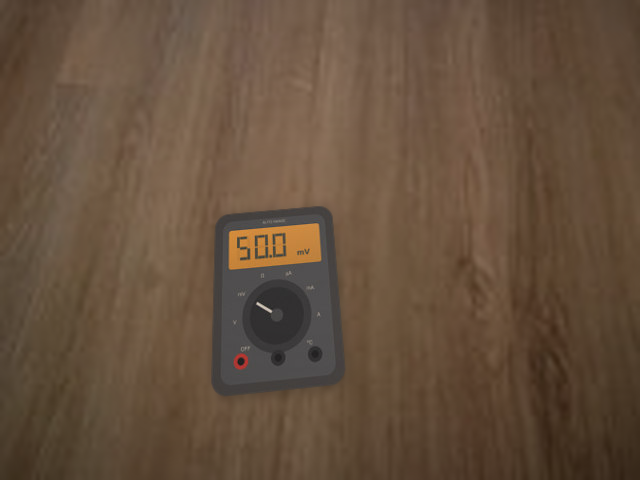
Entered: 50.0 mV
